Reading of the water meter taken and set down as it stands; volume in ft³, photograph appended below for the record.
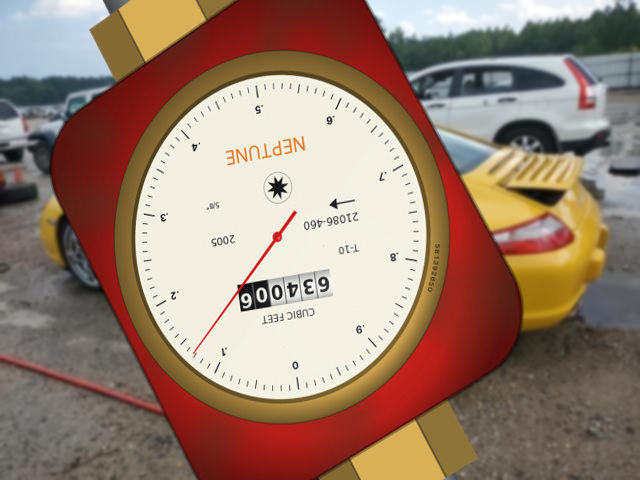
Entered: 634006.13 ft³
